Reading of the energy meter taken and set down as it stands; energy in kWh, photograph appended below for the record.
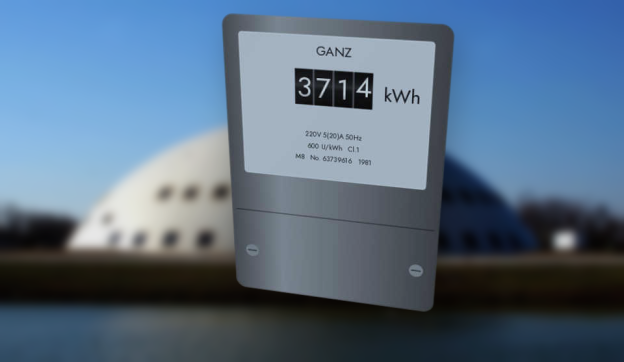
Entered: 3714 kWh
